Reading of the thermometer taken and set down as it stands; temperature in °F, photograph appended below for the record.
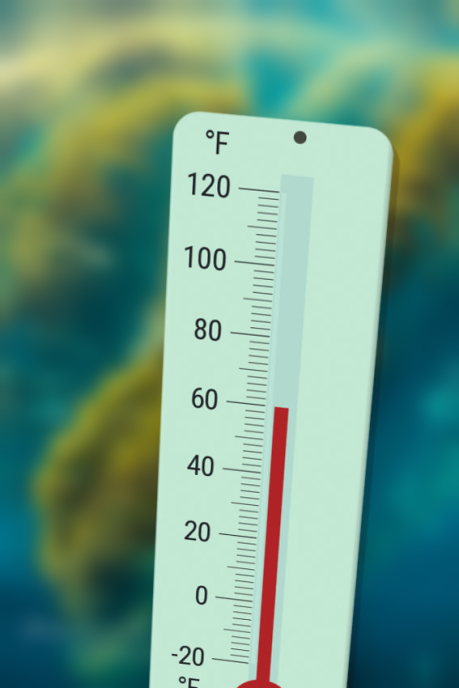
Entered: 60 °F
